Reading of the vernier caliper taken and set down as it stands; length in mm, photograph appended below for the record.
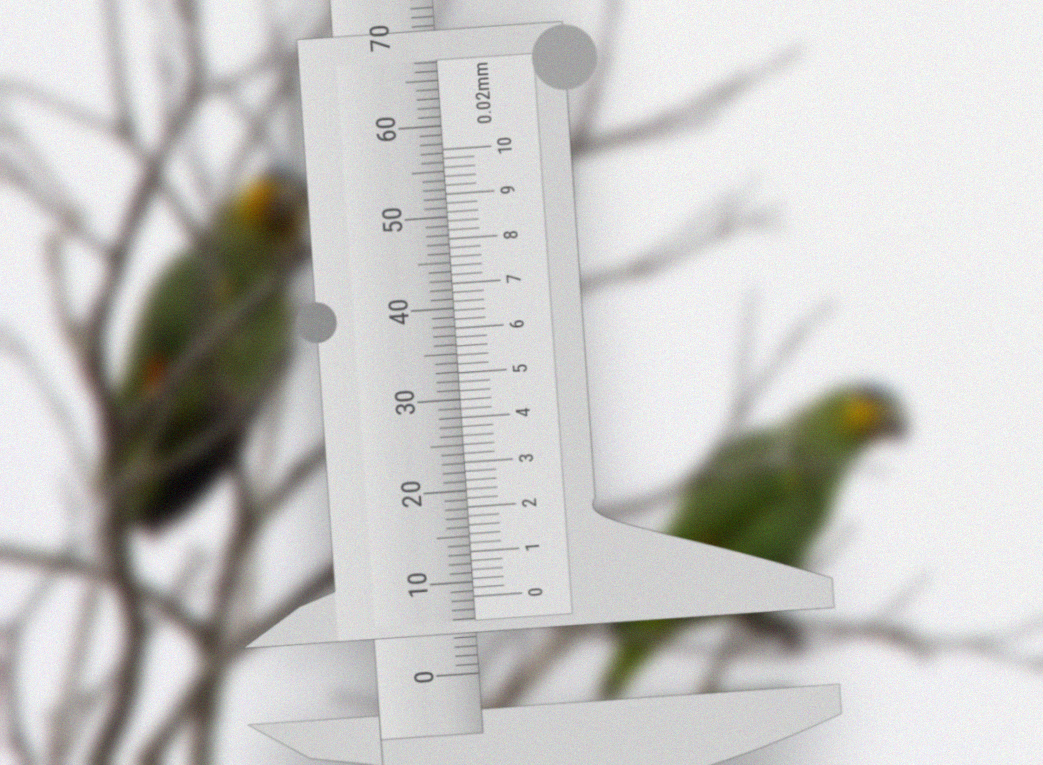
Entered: 8.4 mm
